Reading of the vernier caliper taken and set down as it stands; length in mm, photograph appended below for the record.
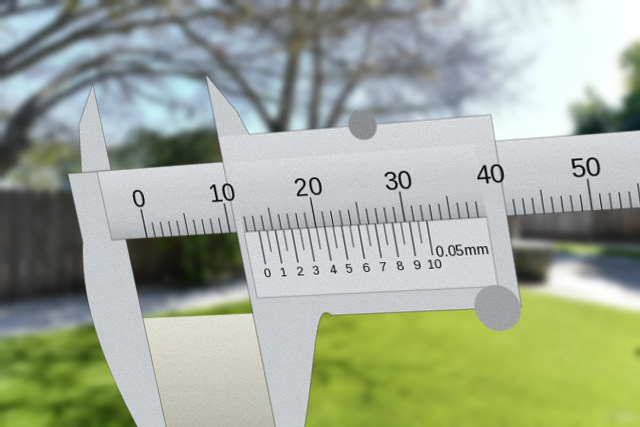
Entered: 13.4 mm
